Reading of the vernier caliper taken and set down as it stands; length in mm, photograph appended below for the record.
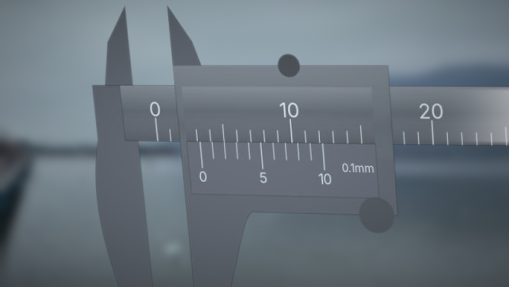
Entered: 3.2 mm
